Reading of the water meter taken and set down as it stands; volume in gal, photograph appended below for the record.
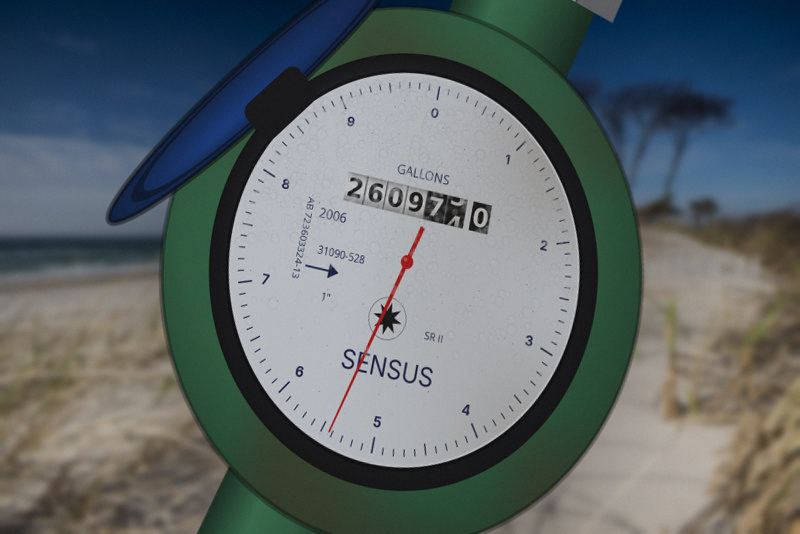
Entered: 2609735.4 gal
